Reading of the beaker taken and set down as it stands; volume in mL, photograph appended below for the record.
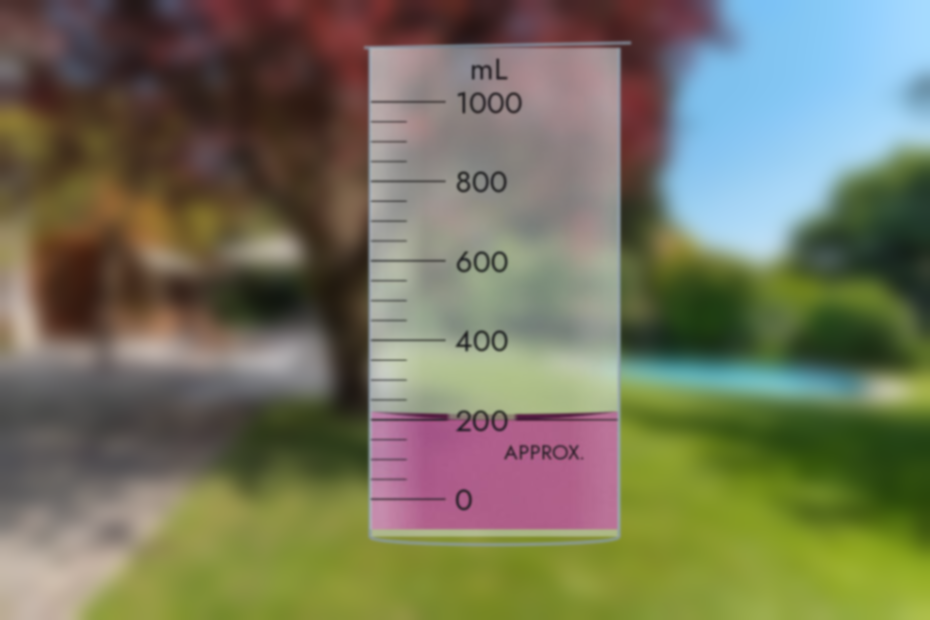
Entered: 200 mL
